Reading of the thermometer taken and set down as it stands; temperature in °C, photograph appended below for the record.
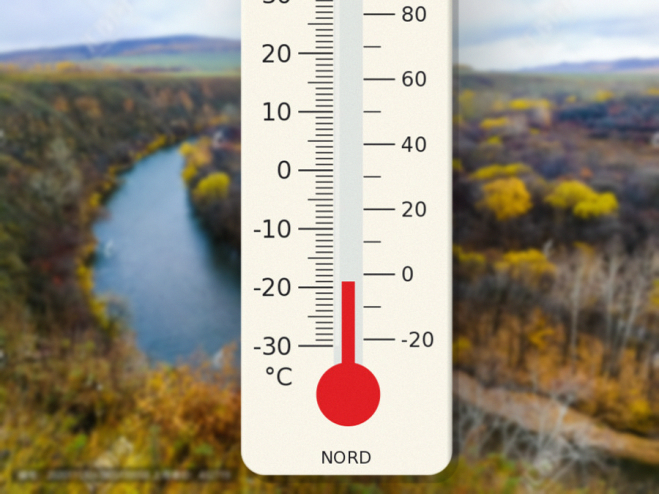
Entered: -19 °C
